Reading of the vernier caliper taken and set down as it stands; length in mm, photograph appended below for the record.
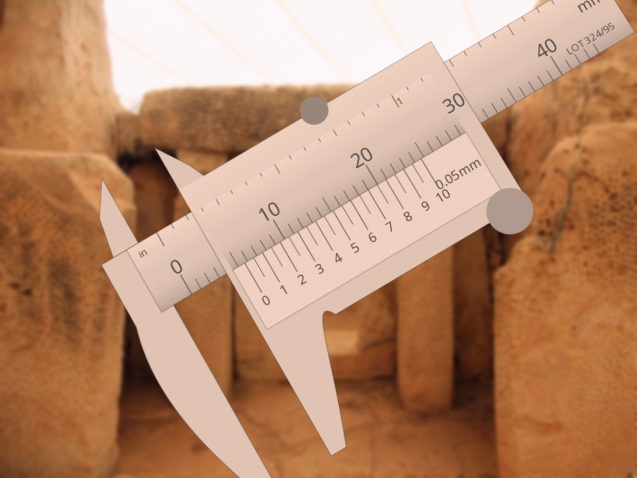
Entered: 5.7 mm
